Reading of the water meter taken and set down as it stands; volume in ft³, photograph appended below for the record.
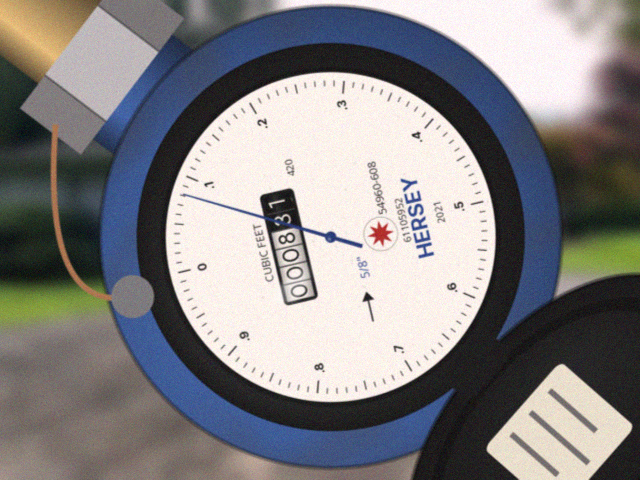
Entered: 831.08 ft³
